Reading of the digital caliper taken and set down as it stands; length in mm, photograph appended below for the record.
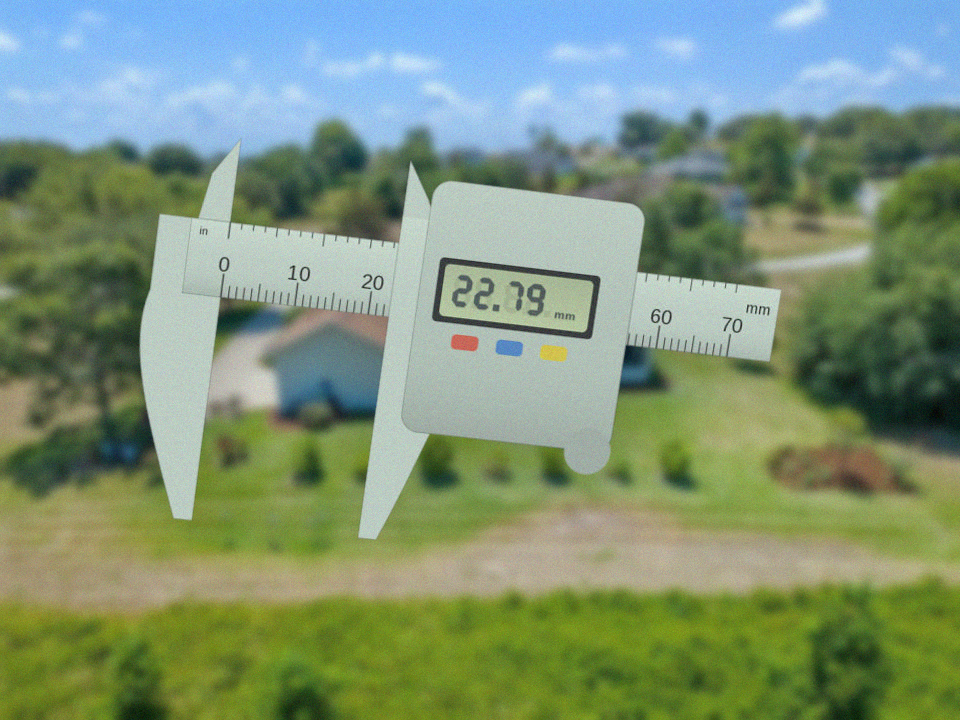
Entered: 22.79 mm
